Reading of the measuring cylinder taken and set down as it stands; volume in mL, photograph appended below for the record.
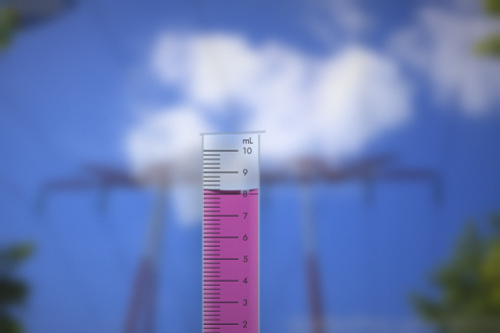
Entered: 8 mL
